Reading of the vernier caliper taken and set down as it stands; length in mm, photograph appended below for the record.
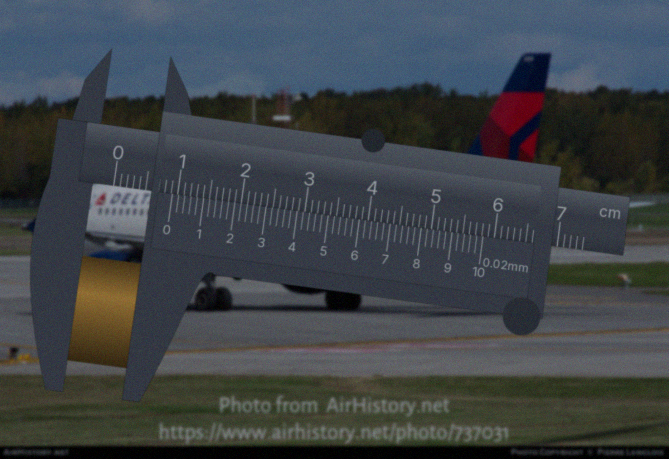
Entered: 9.2 mm
